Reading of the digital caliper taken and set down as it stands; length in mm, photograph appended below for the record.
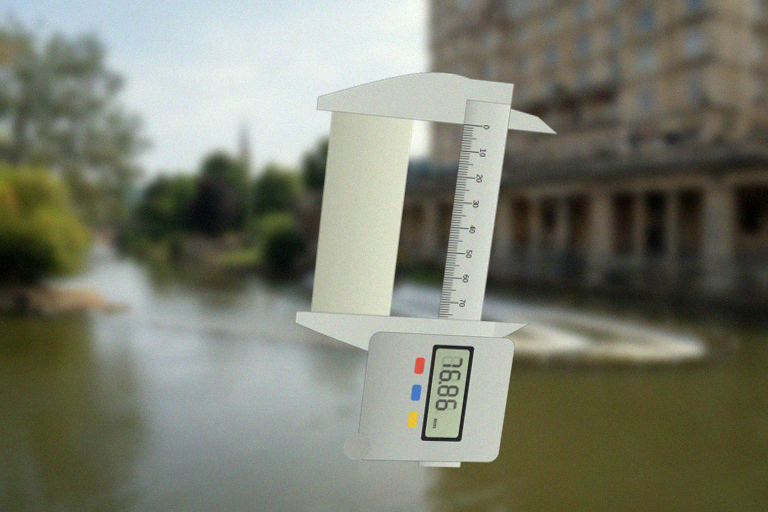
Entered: 76.86 mm
